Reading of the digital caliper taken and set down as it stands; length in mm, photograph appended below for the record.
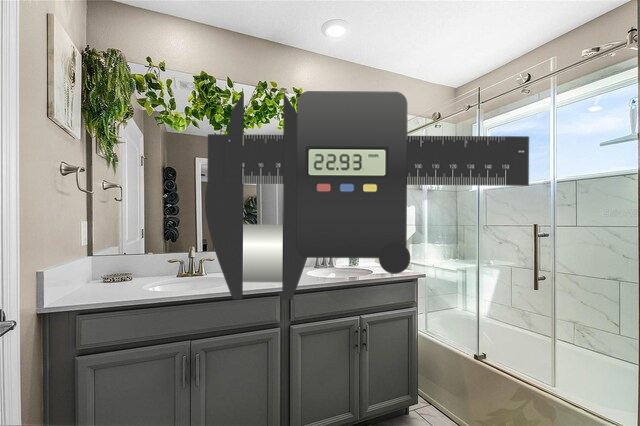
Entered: 22.93 mm
